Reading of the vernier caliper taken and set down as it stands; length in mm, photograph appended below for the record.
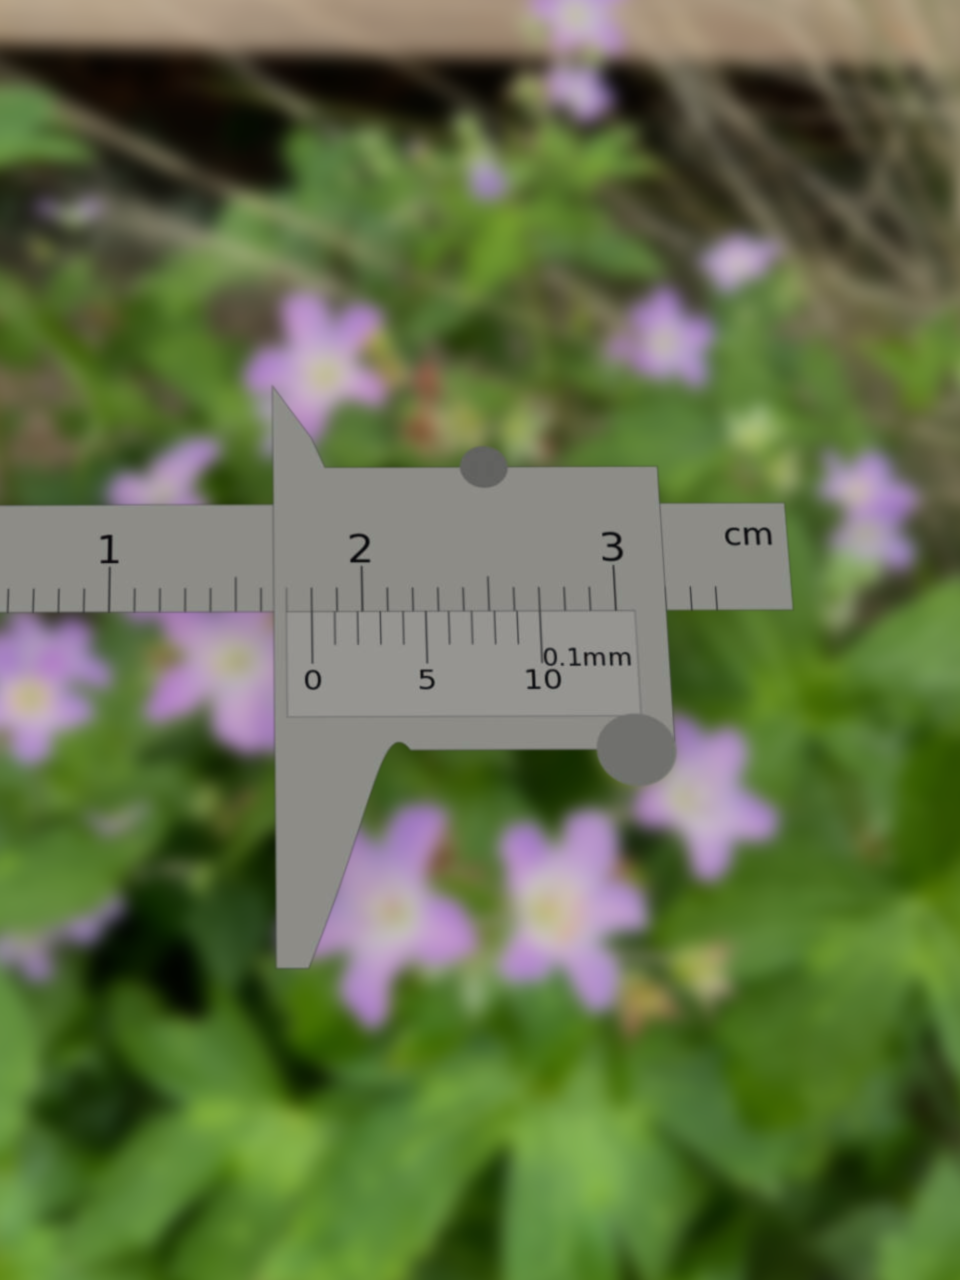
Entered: 18.0 mm
